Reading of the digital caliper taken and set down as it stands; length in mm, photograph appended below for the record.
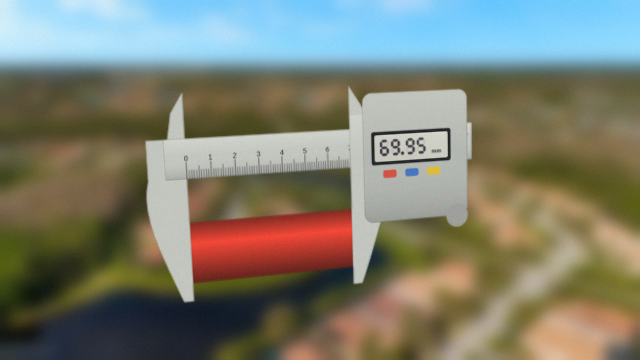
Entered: 69.95 mm
